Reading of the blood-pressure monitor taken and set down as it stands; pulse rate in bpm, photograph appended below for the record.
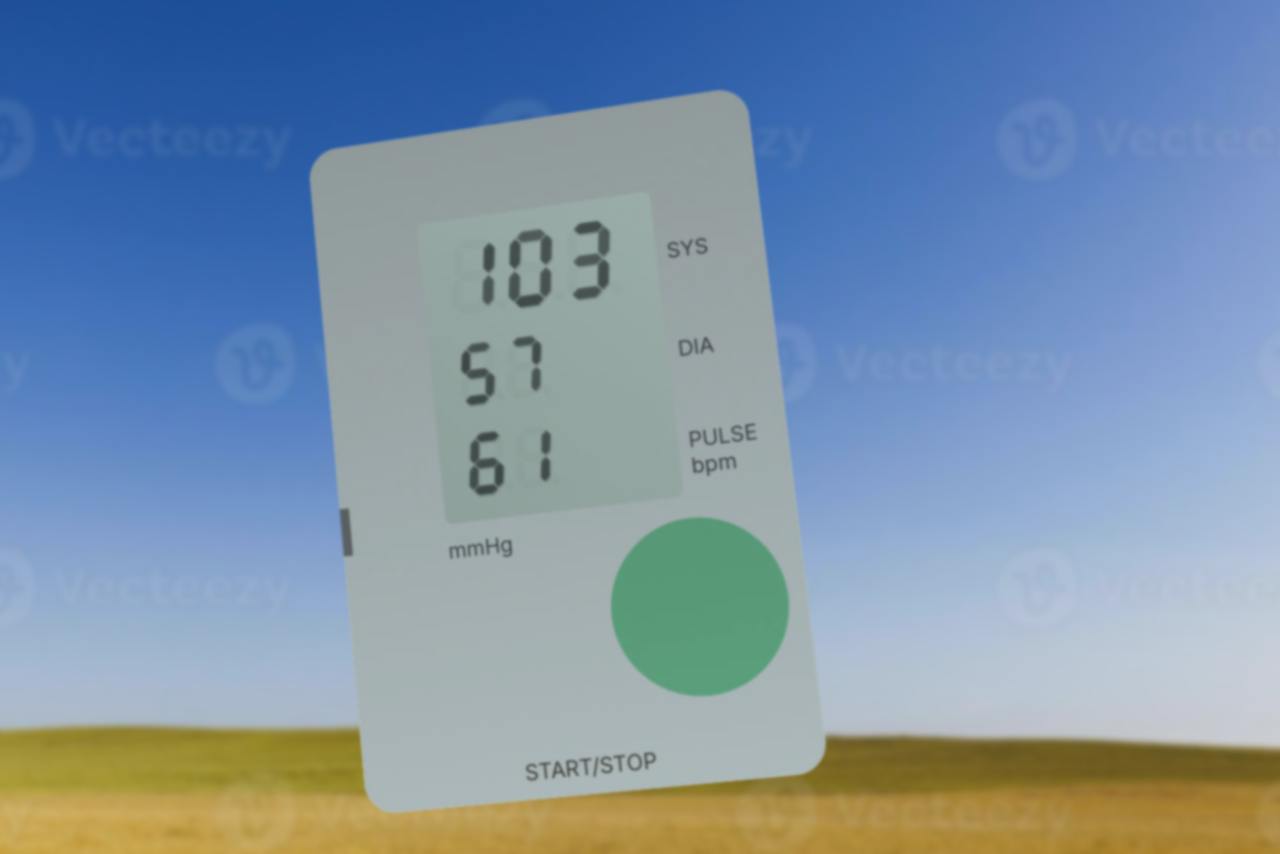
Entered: 61 bpm
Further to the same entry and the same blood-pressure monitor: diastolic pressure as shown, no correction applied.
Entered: 57 mmHg
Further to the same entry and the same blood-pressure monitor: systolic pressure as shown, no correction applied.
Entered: 103 mmHg
